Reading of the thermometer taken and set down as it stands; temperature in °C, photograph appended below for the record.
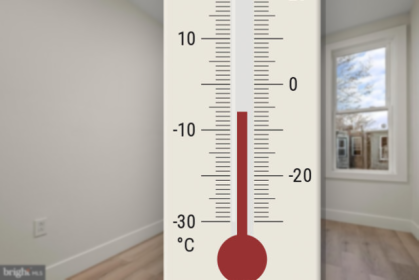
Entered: -6 °C
